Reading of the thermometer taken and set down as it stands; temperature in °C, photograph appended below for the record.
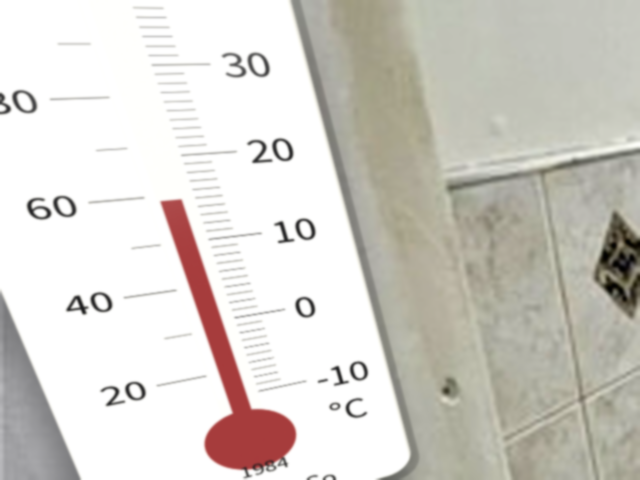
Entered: 15 °C
